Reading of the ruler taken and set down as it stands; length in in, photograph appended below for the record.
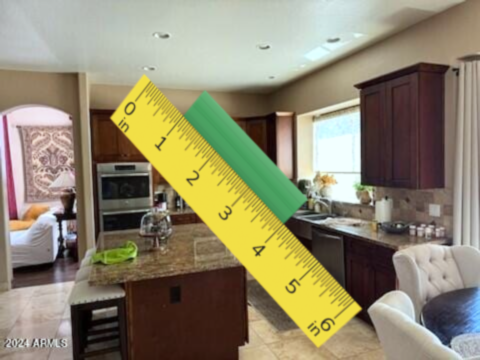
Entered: 3 in
